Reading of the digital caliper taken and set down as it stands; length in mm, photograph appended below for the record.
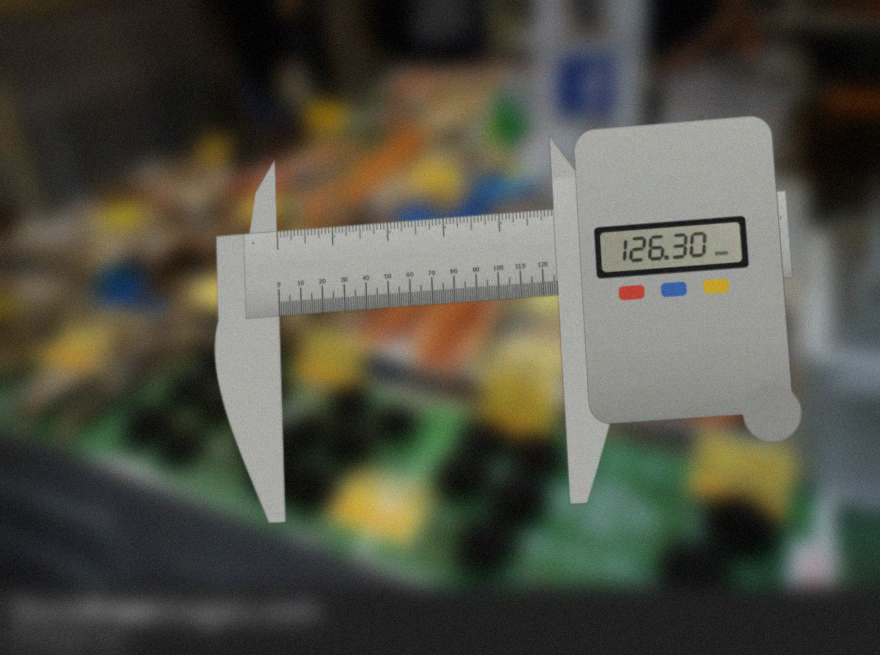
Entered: 126.30 mm
